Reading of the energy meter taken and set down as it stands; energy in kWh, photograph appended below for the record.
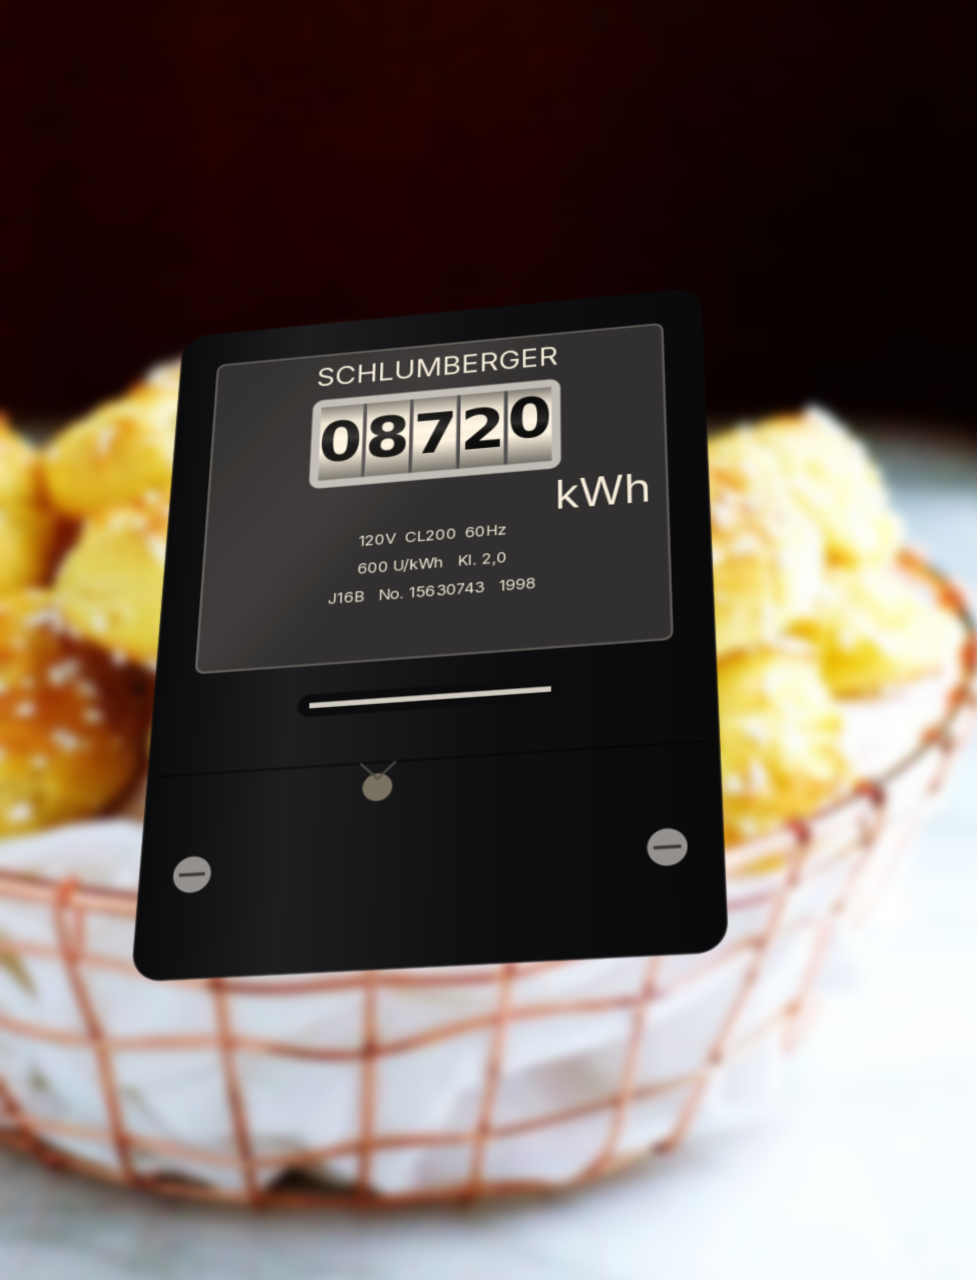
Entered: 8720 kWh
